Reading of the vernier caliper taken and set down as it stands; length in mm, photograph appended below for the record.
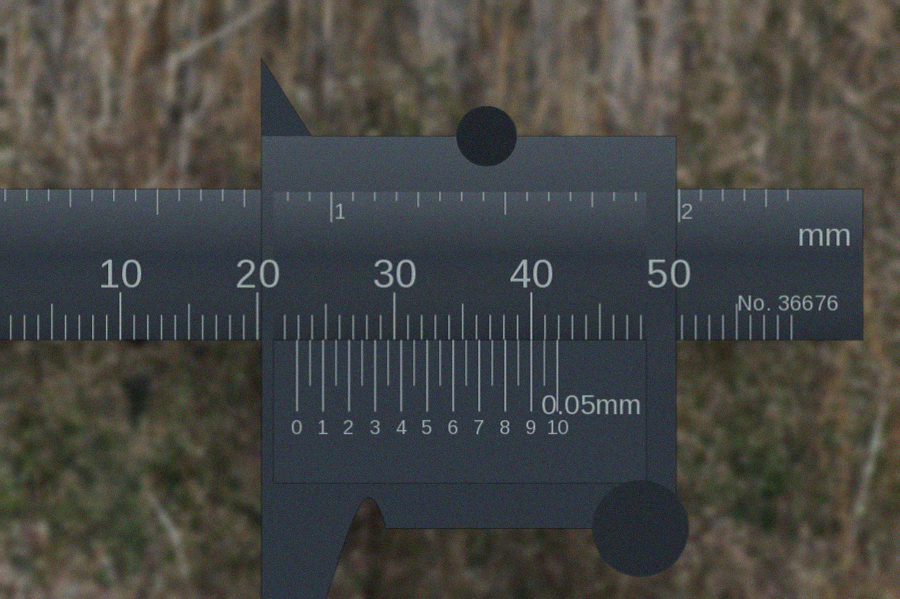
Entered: 22.9 mm
